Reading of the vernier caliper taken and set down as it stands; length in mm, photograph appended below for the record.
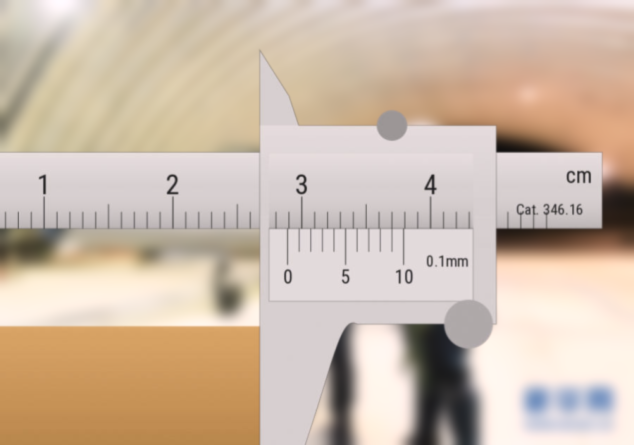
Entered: 28.9 mm
